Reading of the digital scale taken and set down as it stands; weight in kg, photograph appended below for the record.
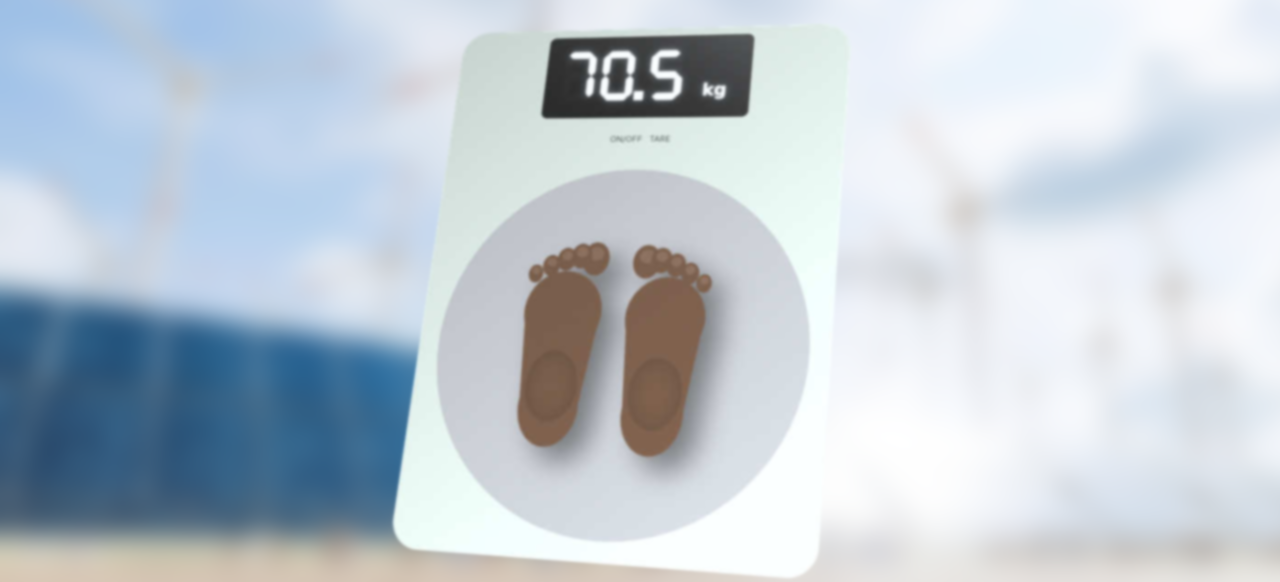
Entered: 70.5 kg
